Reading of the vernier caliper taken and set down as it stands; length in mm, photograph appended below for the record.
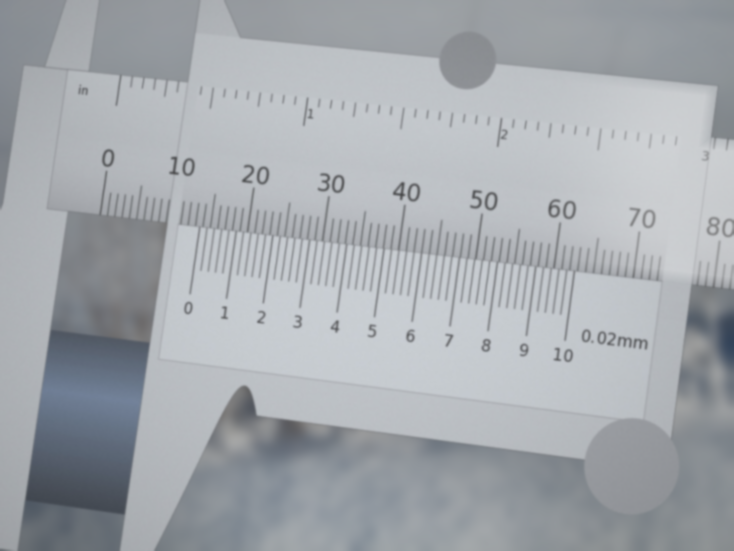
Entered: 13.6 mm
